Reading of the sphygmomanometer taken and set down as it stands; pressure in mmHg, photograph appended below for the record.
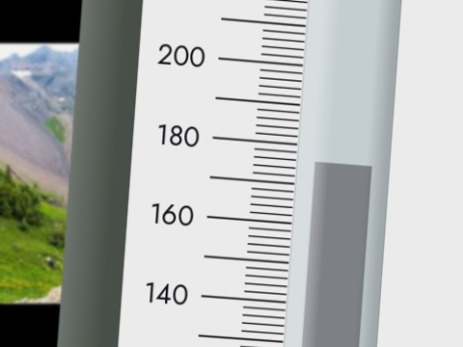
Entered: 176 mmHg
